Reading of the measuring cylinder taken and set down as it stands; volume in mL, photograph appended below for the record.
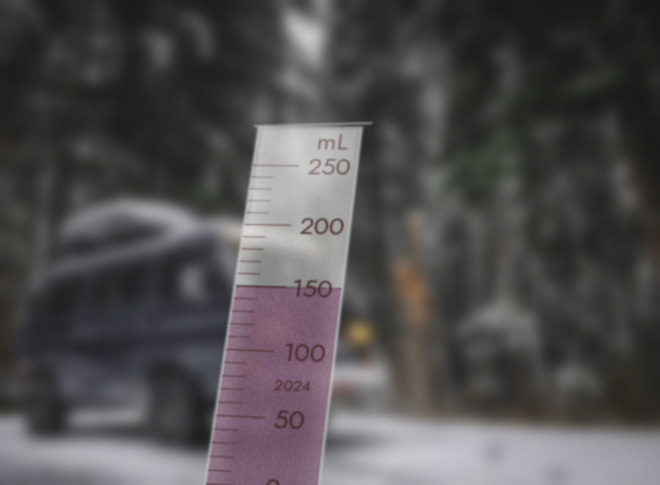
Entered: 150 mL
